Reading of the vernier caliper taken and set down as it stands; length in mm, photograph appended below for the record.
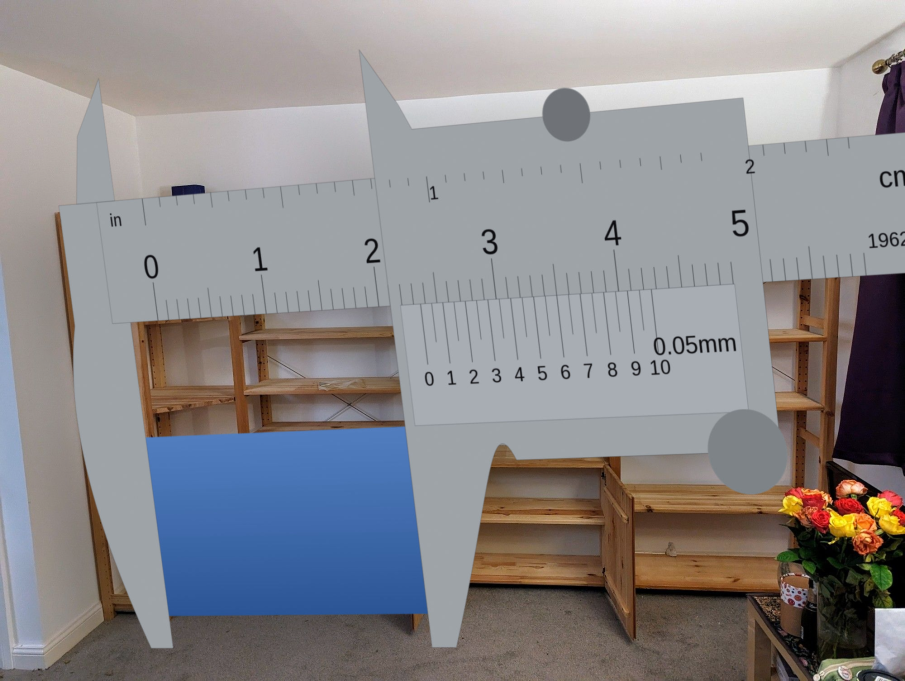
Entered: 23.6 mm
